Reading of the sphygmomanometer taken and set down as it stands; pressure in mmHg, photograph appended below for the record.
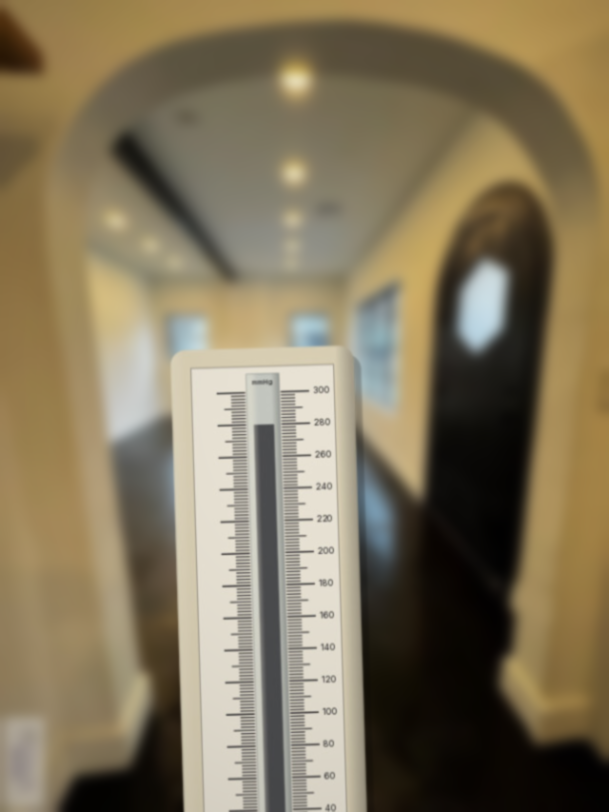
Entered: 280 mmHg
